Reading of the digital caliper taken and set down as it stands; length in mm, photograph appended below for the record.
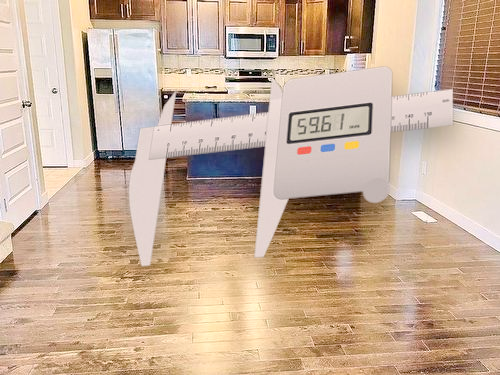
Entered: 59.61 mm
